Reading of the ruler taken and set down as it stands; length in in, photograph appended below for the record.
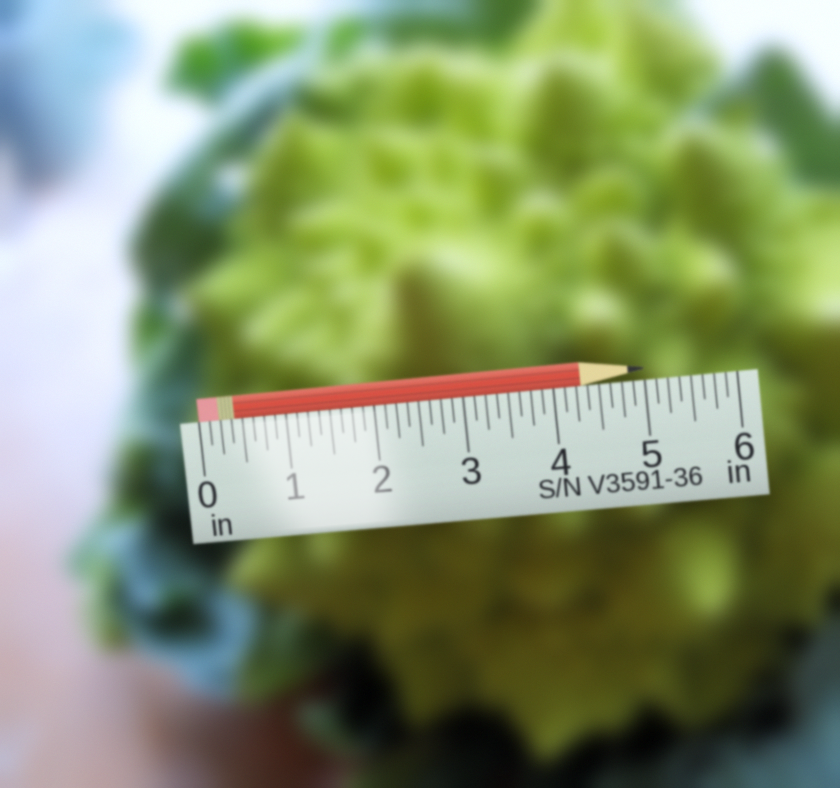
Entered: 5 in
